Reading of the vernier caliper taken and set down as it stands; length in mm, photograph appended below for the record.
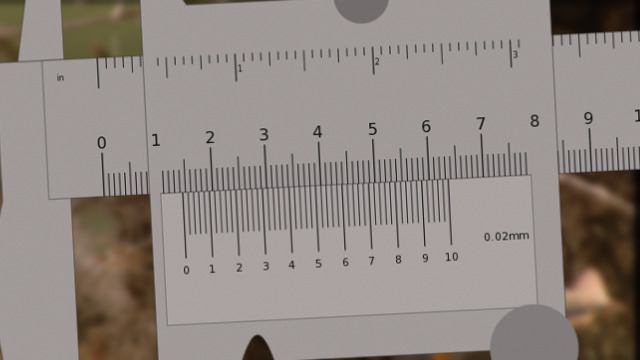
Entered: 14.5 mm
